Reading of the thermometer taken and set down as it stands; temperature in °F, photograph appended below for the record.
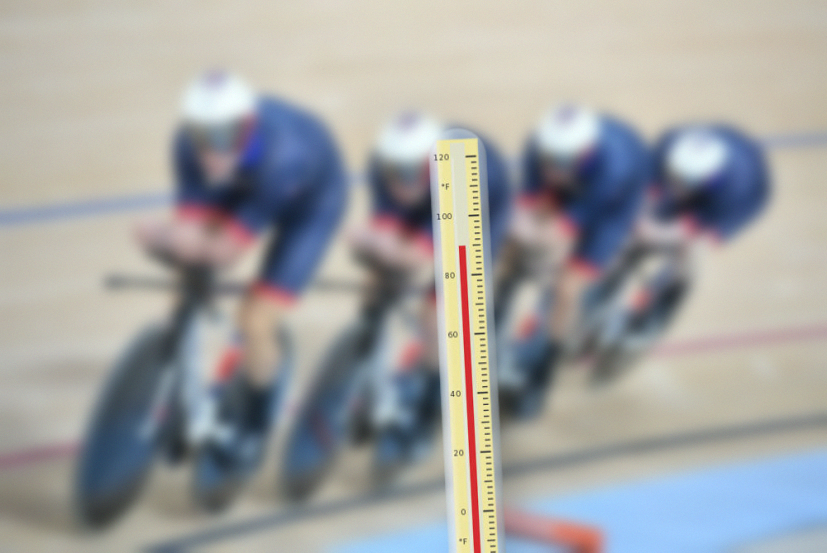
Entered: 90 °F
